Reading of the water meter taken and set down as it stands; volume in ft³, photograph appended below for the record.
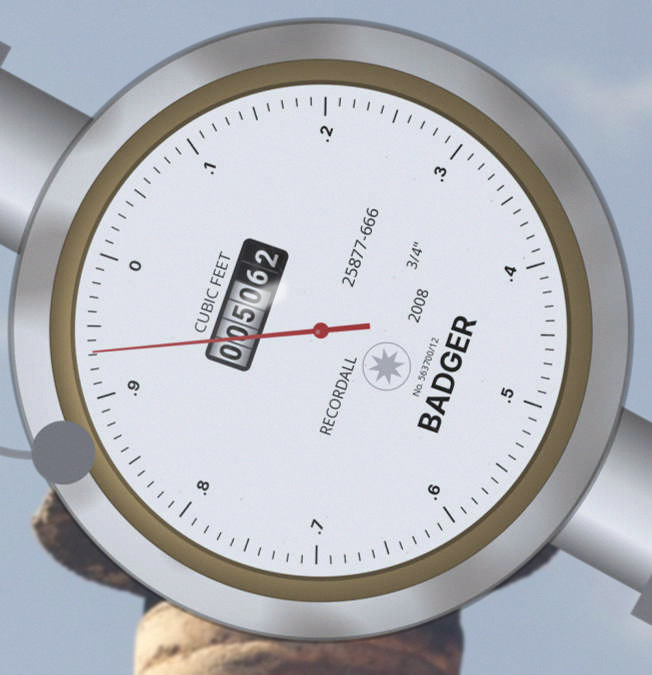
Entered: 5061.93 ft³
